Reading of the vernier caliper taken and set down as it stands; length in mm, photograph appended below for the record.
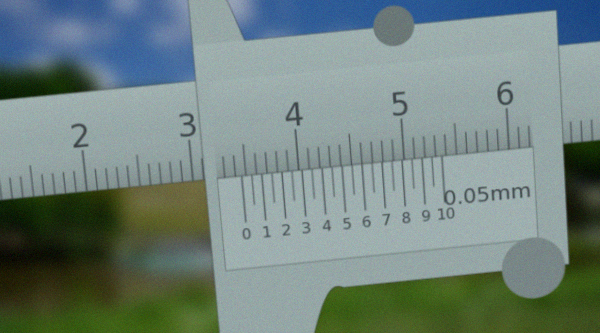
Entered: 34.6 mm
